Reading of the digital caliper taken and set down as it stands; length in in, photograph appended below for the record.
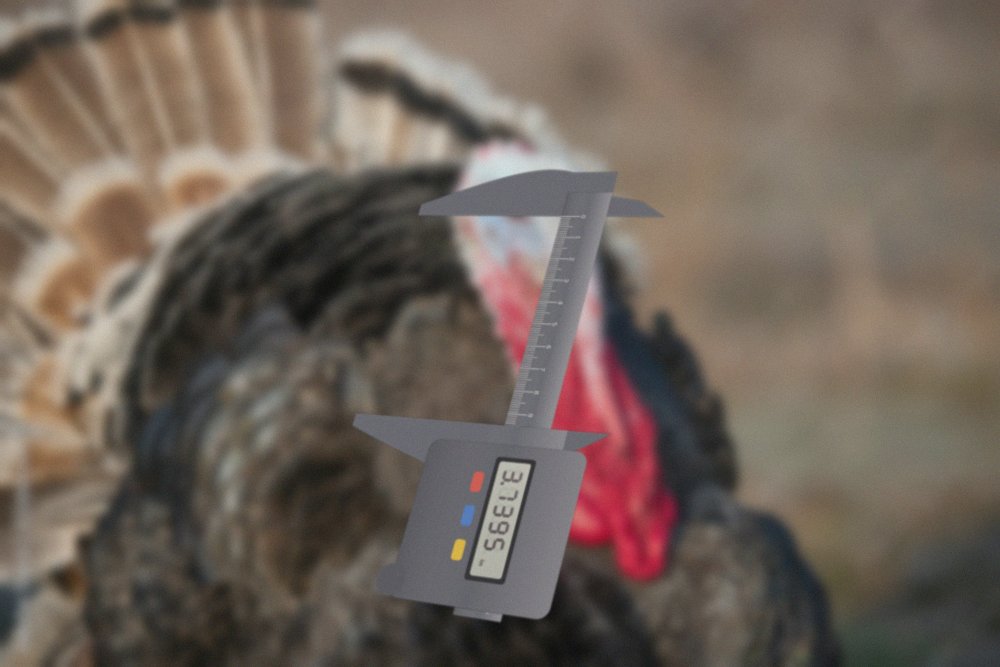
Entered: 3.7395 in
